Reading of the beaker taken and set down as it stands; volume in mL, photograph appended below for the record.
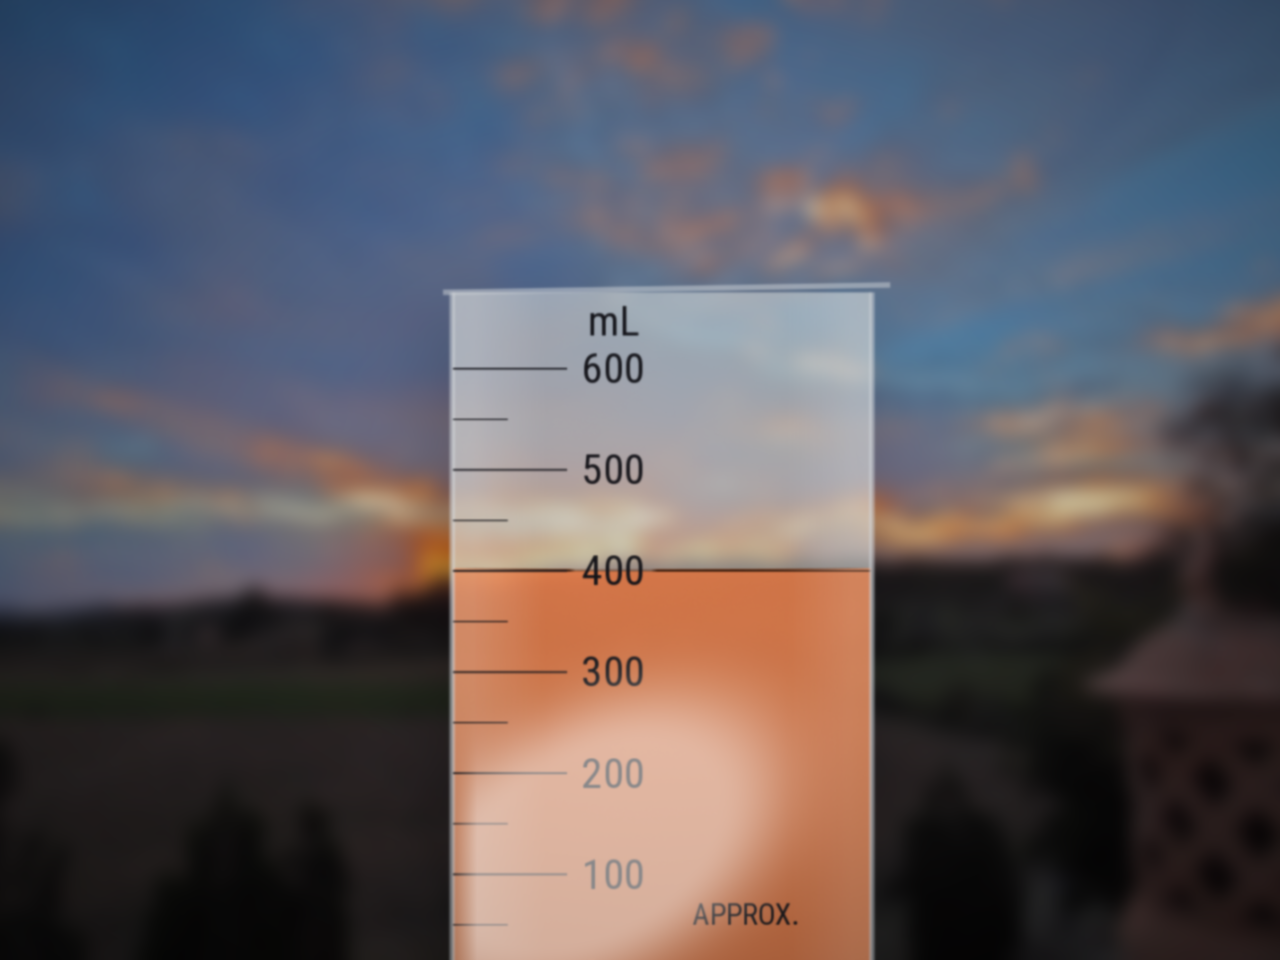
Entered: 400 mL
